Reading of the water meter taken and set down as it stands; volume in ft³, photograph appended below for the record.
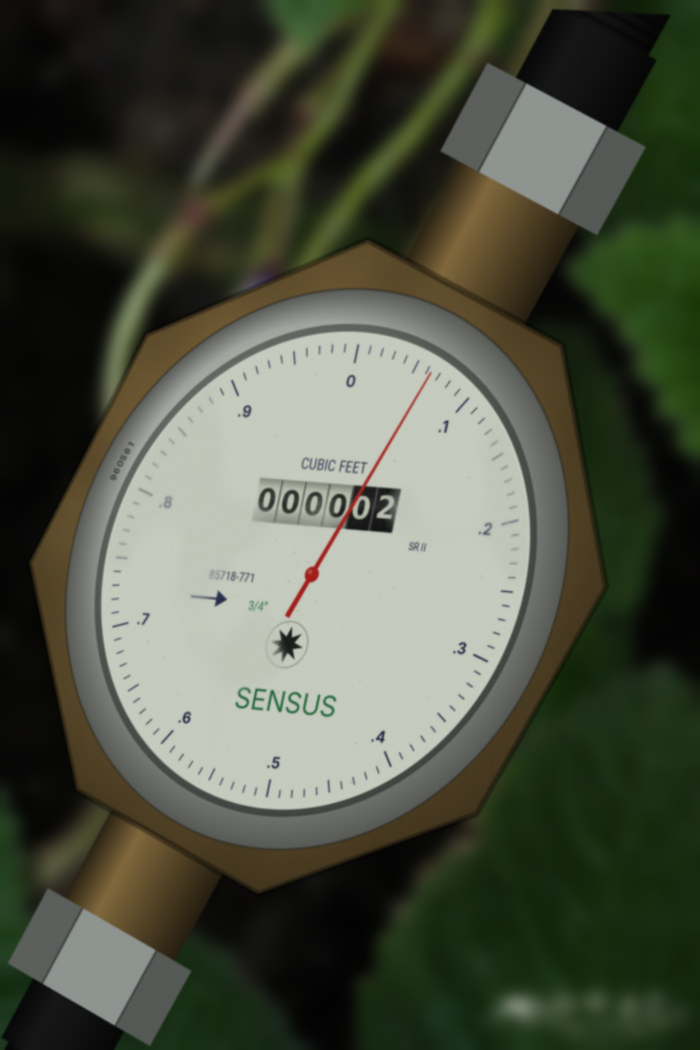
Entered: 2.06 ft³
